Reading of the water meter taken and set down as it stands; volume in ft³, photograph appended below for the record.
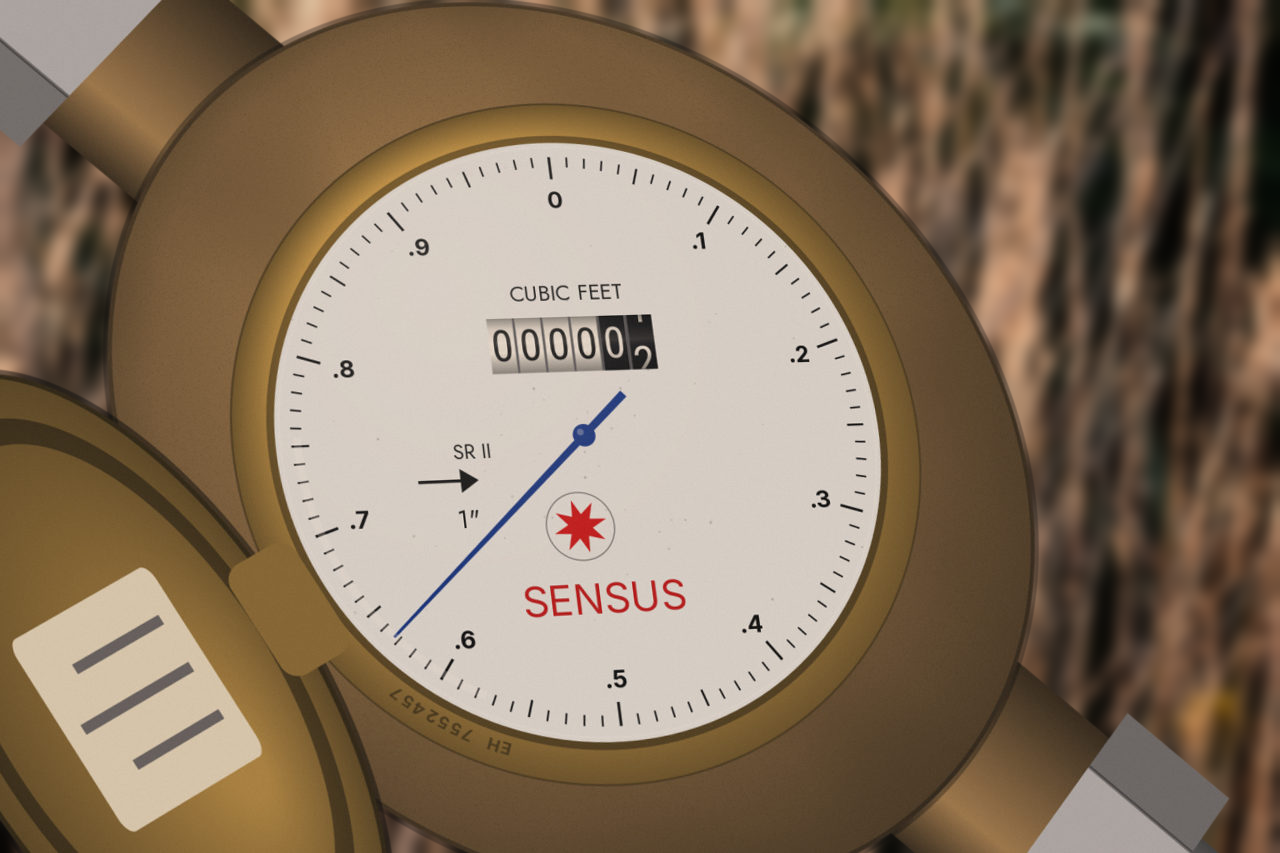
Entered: 1.63 ft³
